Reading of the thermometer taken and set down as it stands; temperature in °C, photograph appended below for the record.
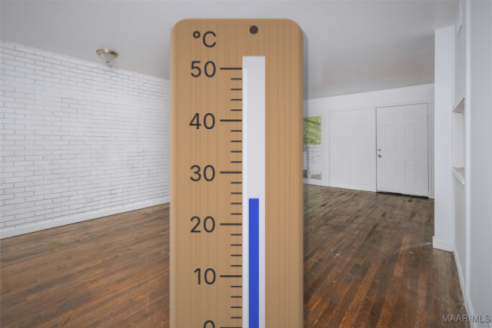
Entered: 25 °C
